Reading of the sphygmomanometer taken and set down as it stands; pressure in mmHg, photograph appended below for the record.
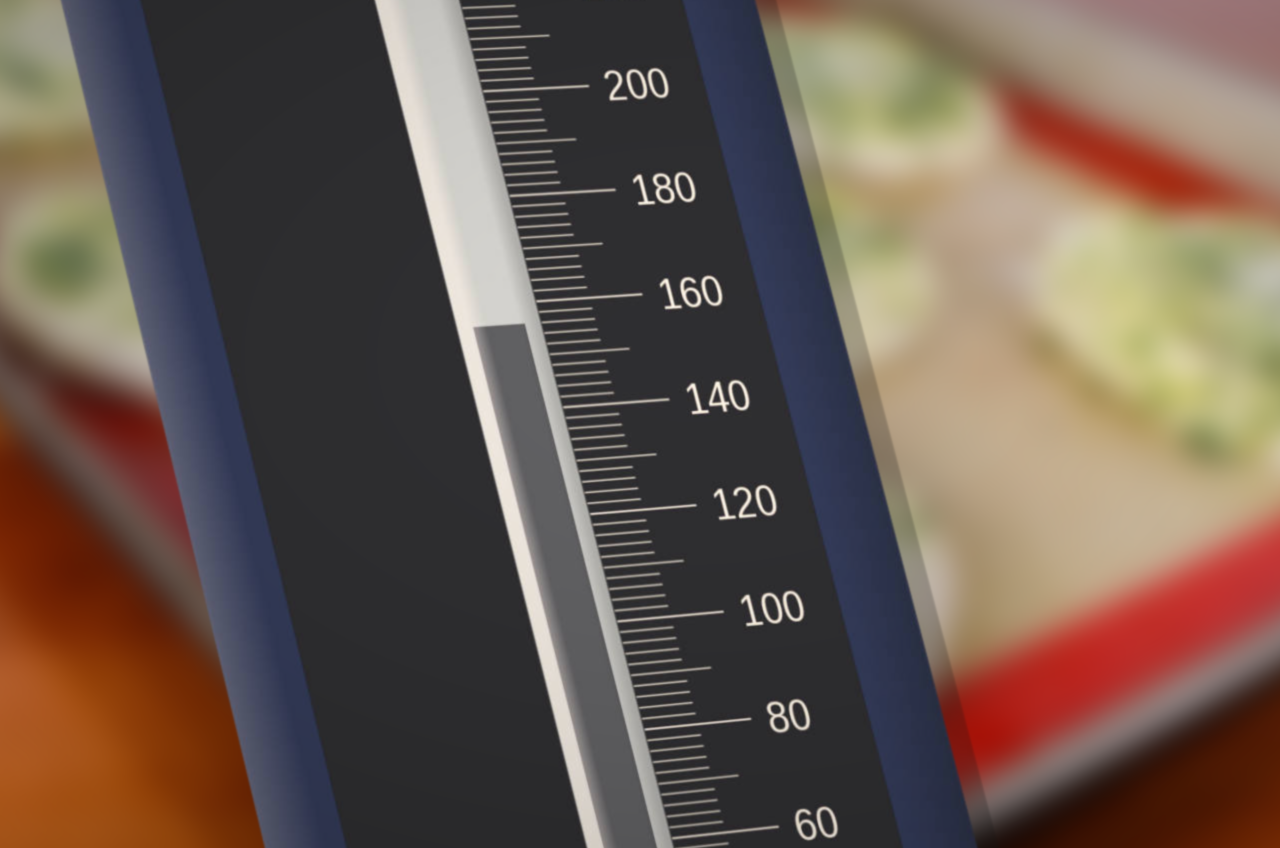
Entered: 156 mmHg
